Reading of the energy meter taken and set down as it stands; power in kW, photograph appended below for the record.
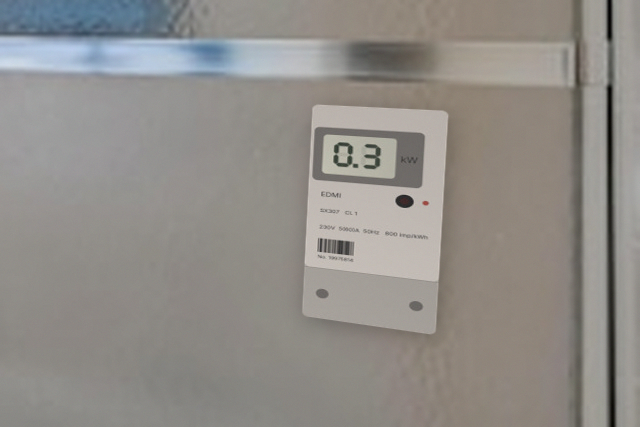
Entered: 0.3 kW
